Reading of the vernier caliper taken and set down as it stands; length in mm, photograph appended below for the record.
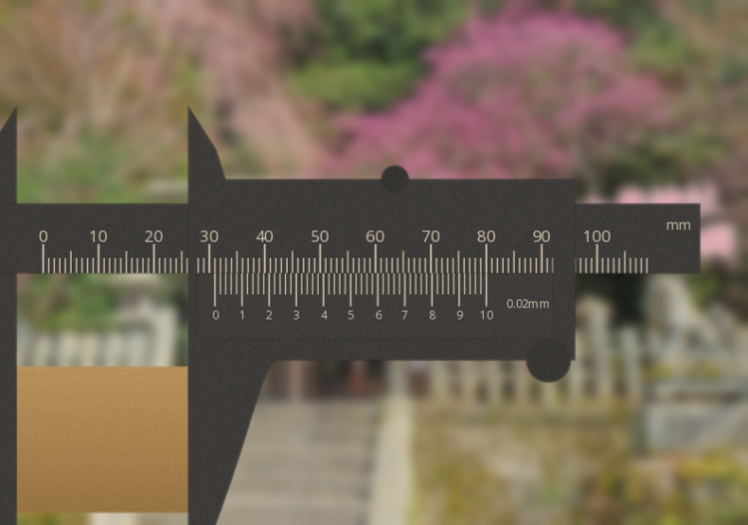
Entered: 31.0 mm
